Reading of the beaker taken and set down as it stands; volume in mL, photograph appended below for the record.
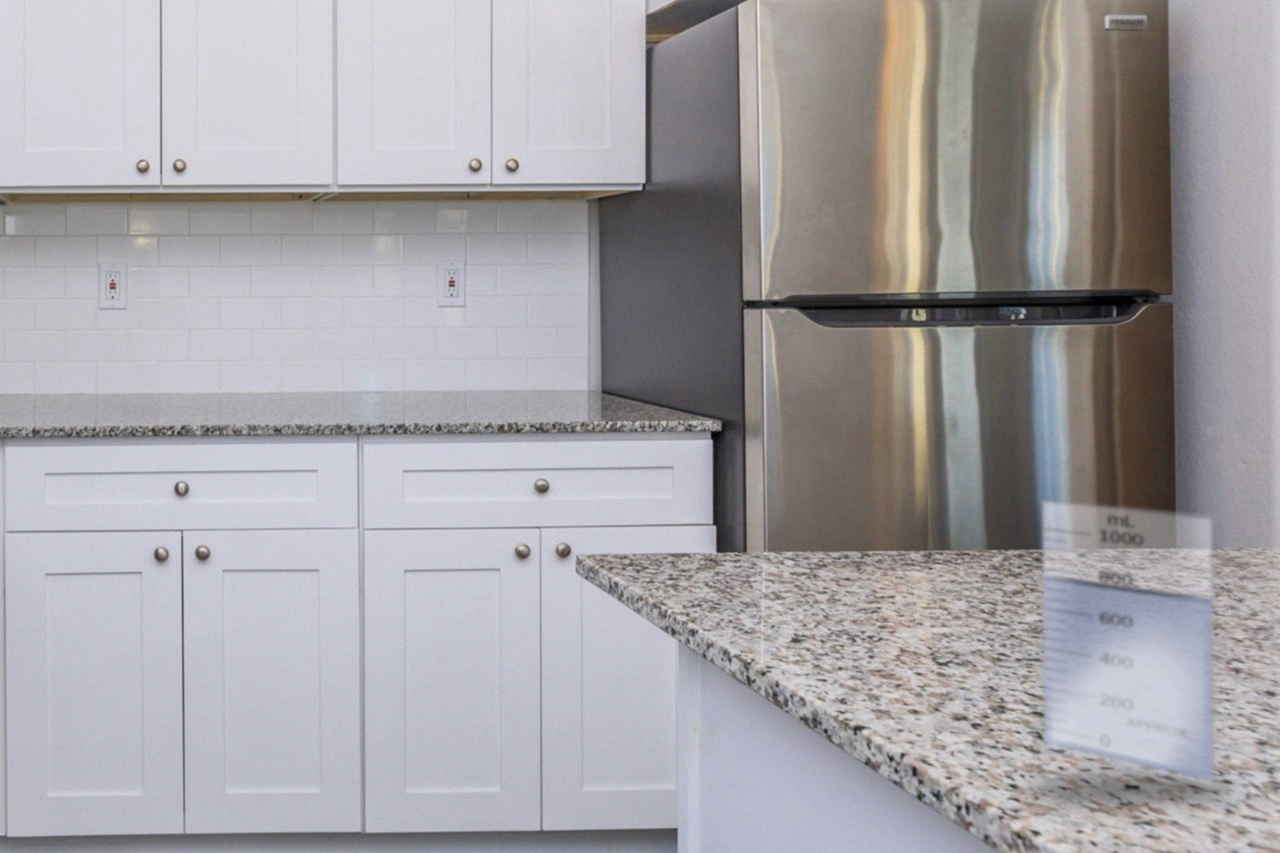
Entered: 750 mL
